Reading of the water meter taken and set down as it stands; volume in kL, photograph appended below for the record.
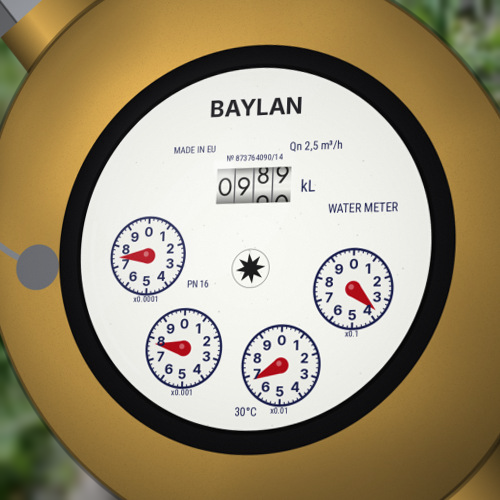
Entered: 989.3677 kL
